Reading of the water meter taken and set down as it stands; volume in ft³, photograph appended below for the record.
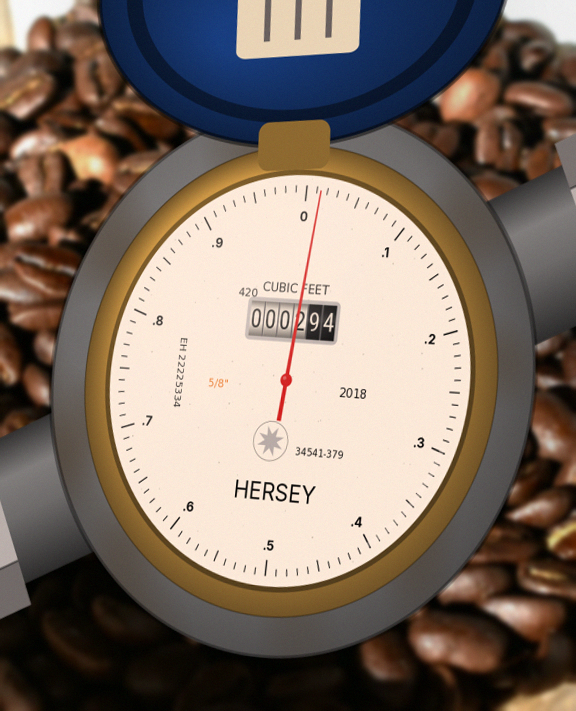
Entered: 294.01 ft³
